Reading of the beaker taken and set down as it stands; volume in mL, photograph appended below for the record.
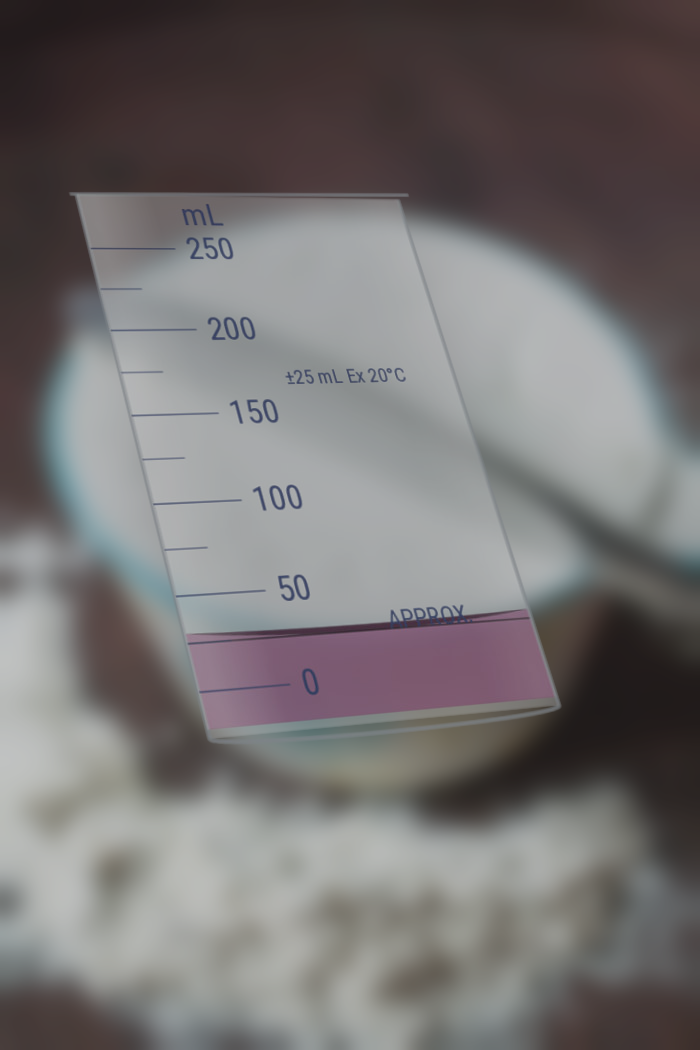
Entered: 25 mL
